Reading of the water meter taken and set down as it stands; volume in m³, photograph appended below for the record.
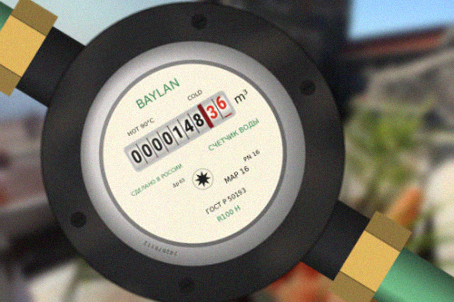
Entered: 148.36 m³
